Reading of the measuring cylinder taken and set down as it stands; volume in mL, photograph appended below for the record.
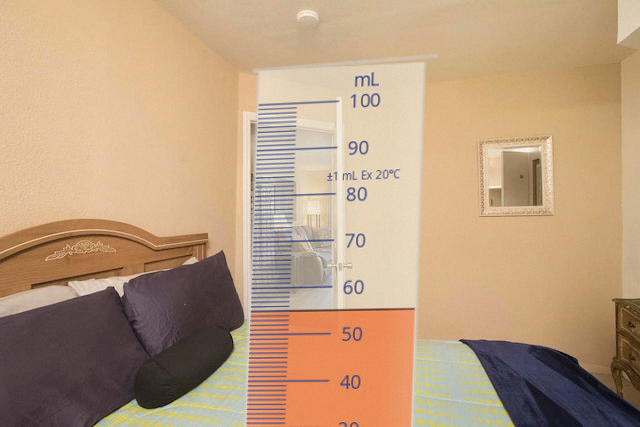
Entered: 55 mL
